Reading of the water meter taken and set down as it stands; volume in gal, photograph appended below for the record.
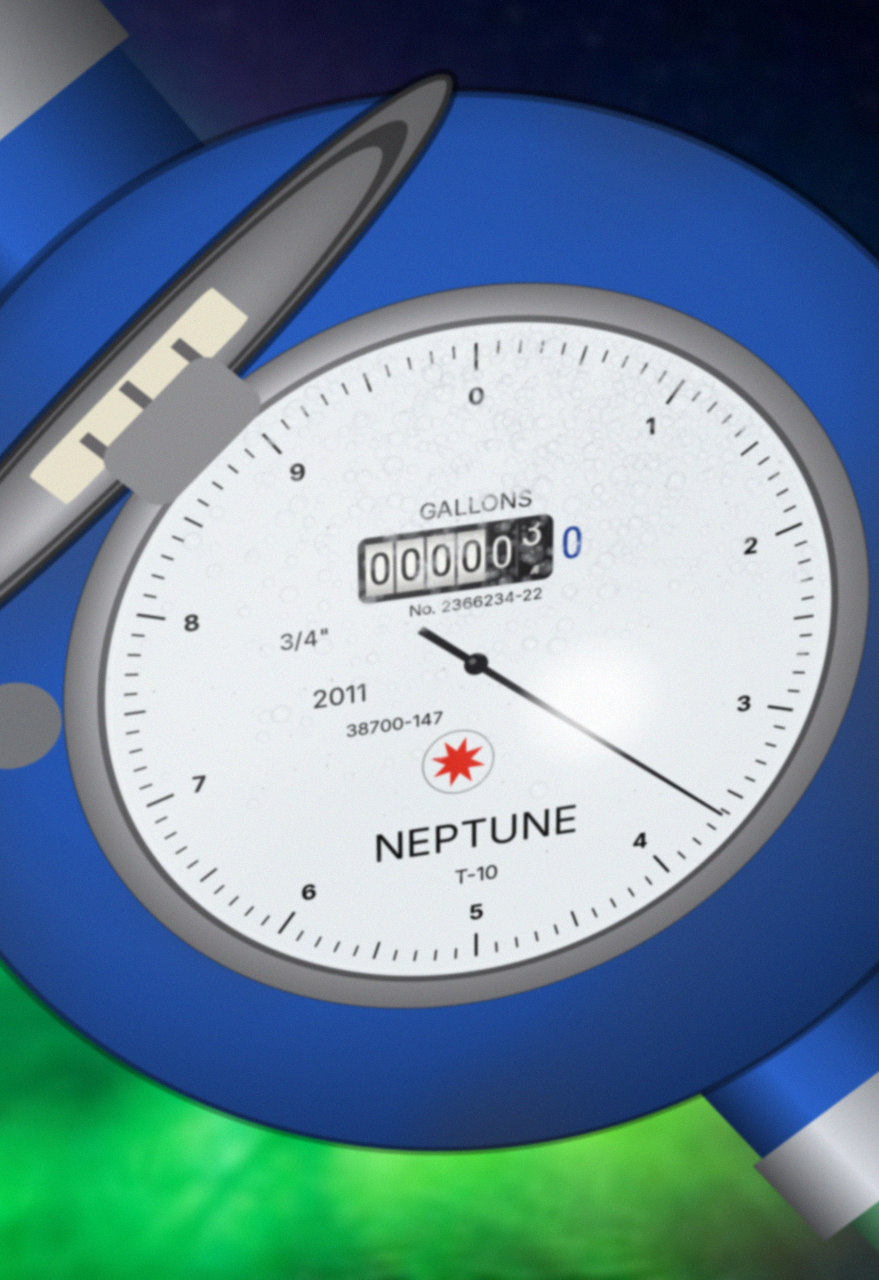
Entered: 33.6 gal
